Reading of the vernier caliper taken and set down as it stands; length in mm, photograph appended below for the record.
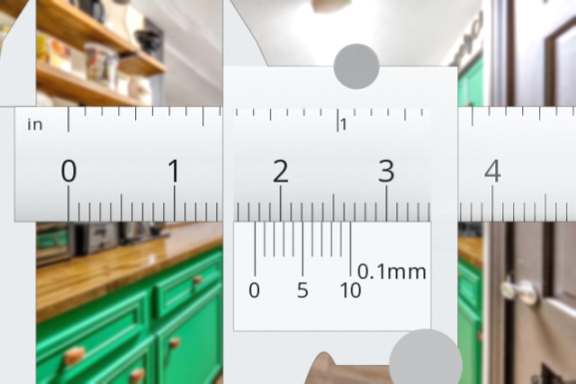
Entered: 17.6 mm
